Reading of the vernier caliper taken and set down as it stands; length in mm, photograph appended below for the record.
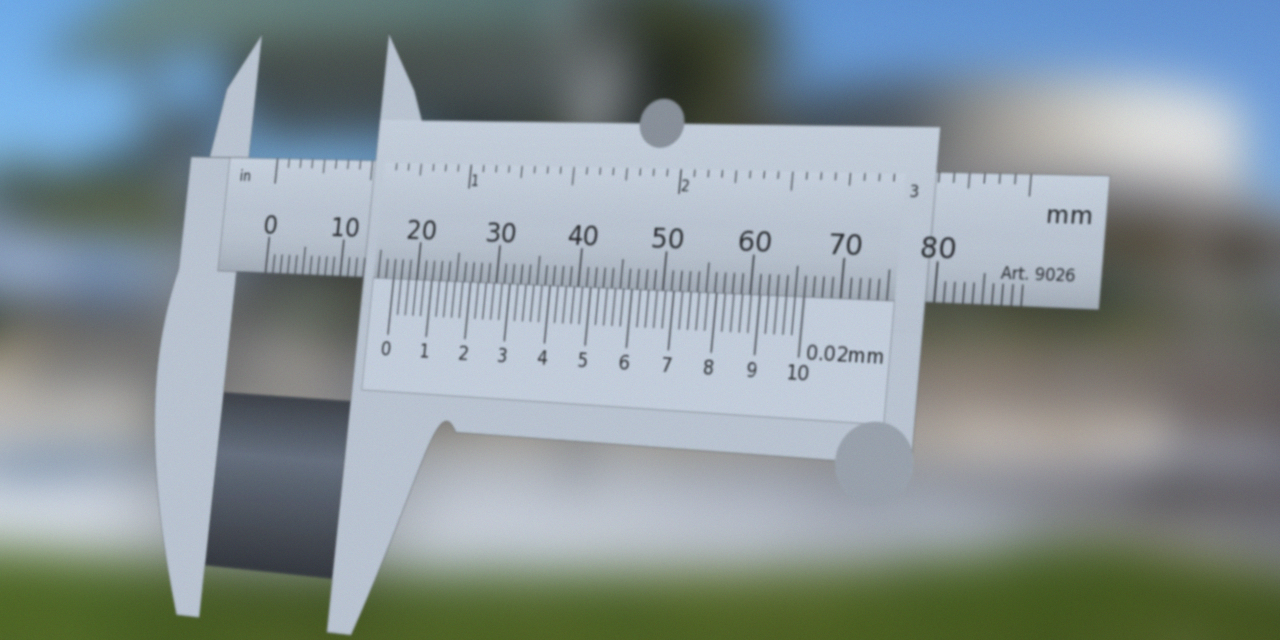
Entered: 17.0 mm
